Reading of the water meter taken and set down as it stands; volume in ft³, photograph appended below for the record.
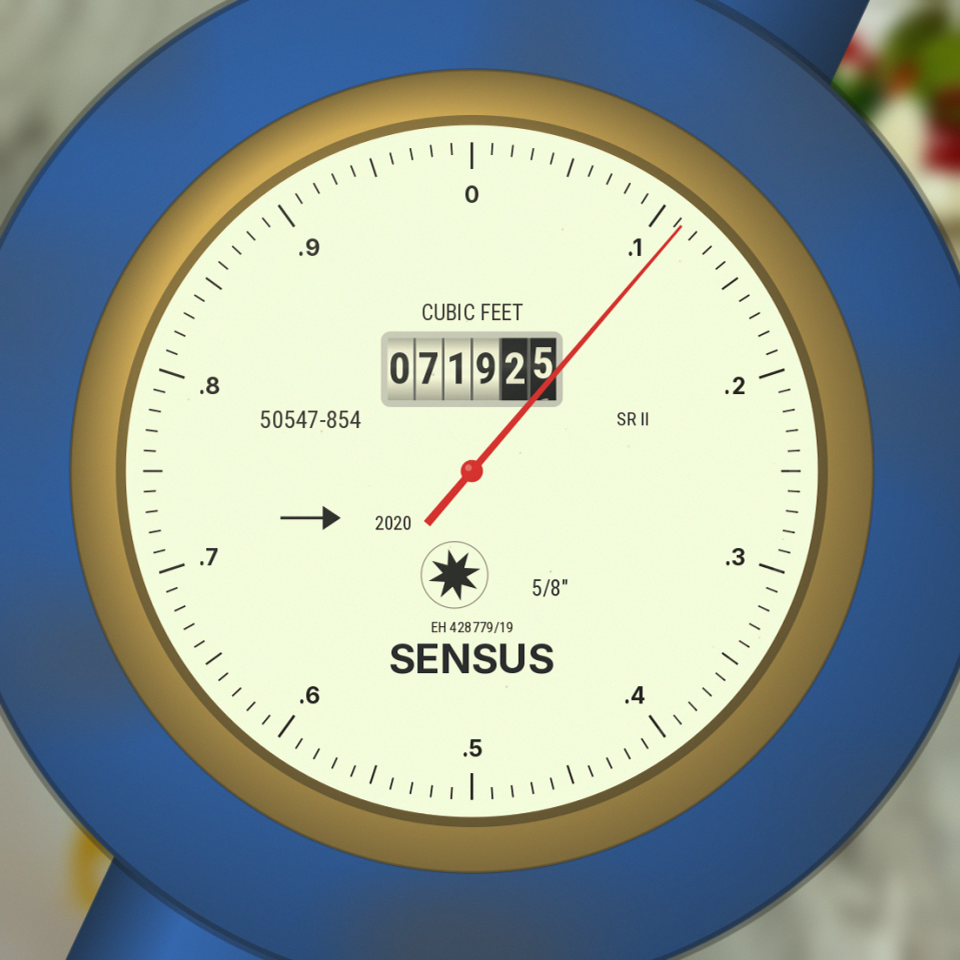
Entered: 71925.11 ft³
